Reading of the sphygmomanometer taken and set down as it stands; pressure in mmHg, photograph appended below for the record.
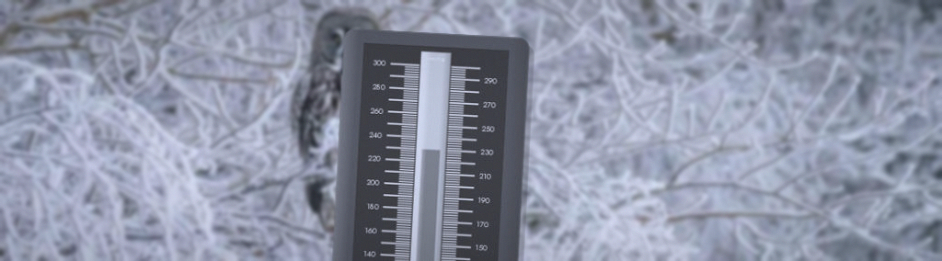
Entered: 230 mmHg
